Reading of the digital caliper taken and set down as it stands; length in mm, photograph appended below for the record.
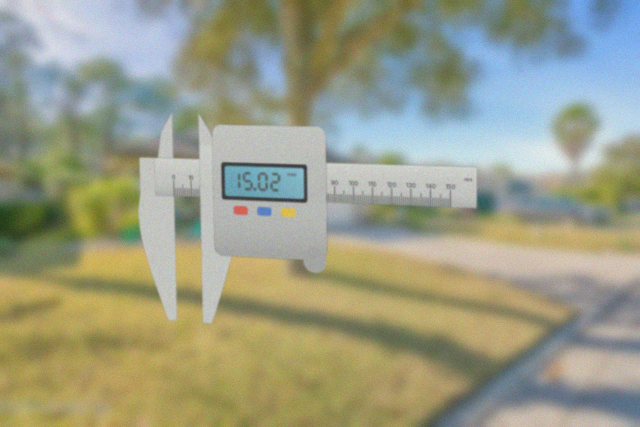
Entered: 15.02 mm
